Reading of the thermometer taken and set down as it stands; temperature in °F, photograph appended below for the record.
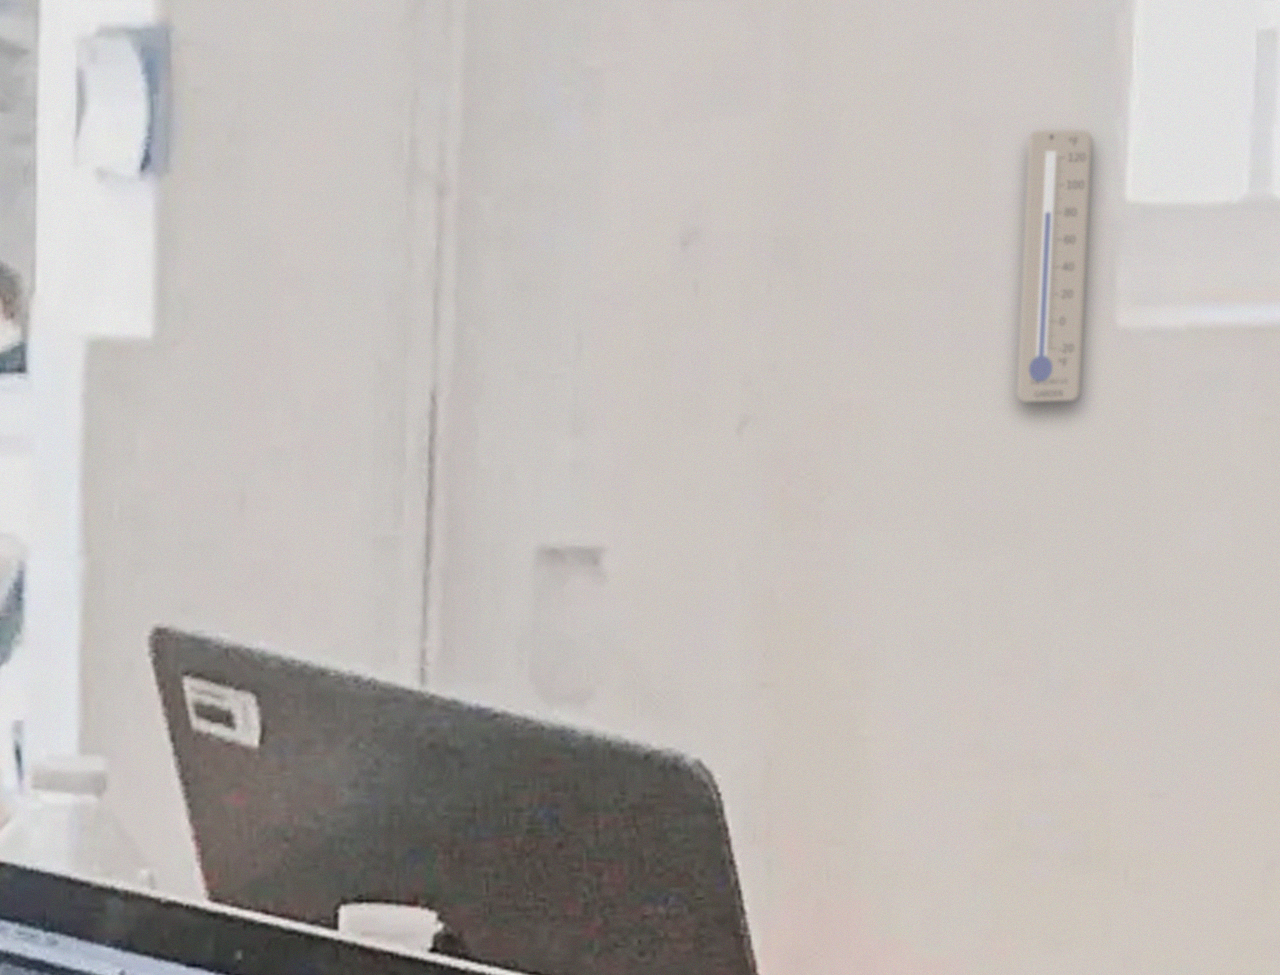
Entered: 80 °F
